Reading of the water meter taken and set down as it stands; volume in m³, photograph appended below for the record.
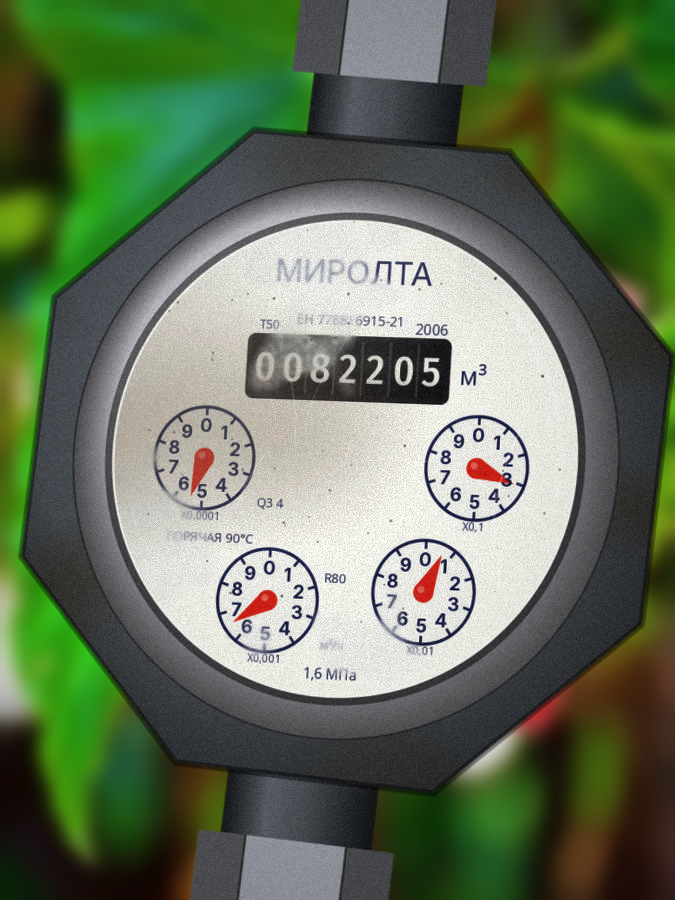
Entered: 82205.3065 m³
